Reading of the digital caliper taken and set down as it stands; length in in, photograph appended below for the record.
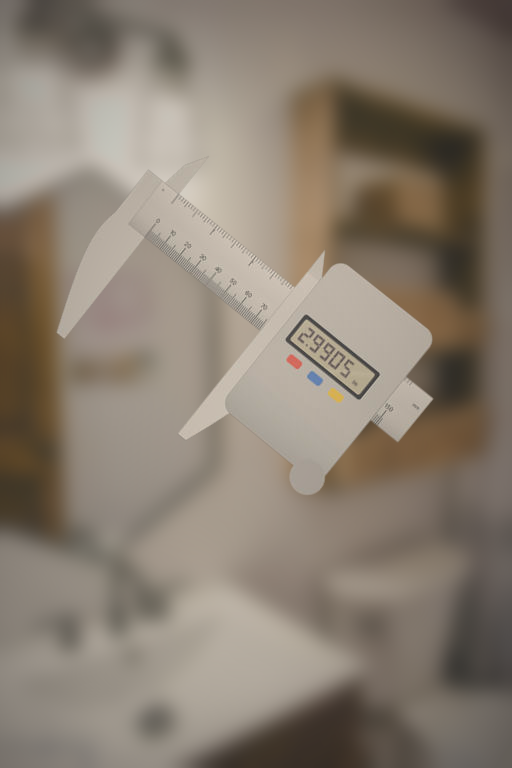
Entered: 2.9905 in
